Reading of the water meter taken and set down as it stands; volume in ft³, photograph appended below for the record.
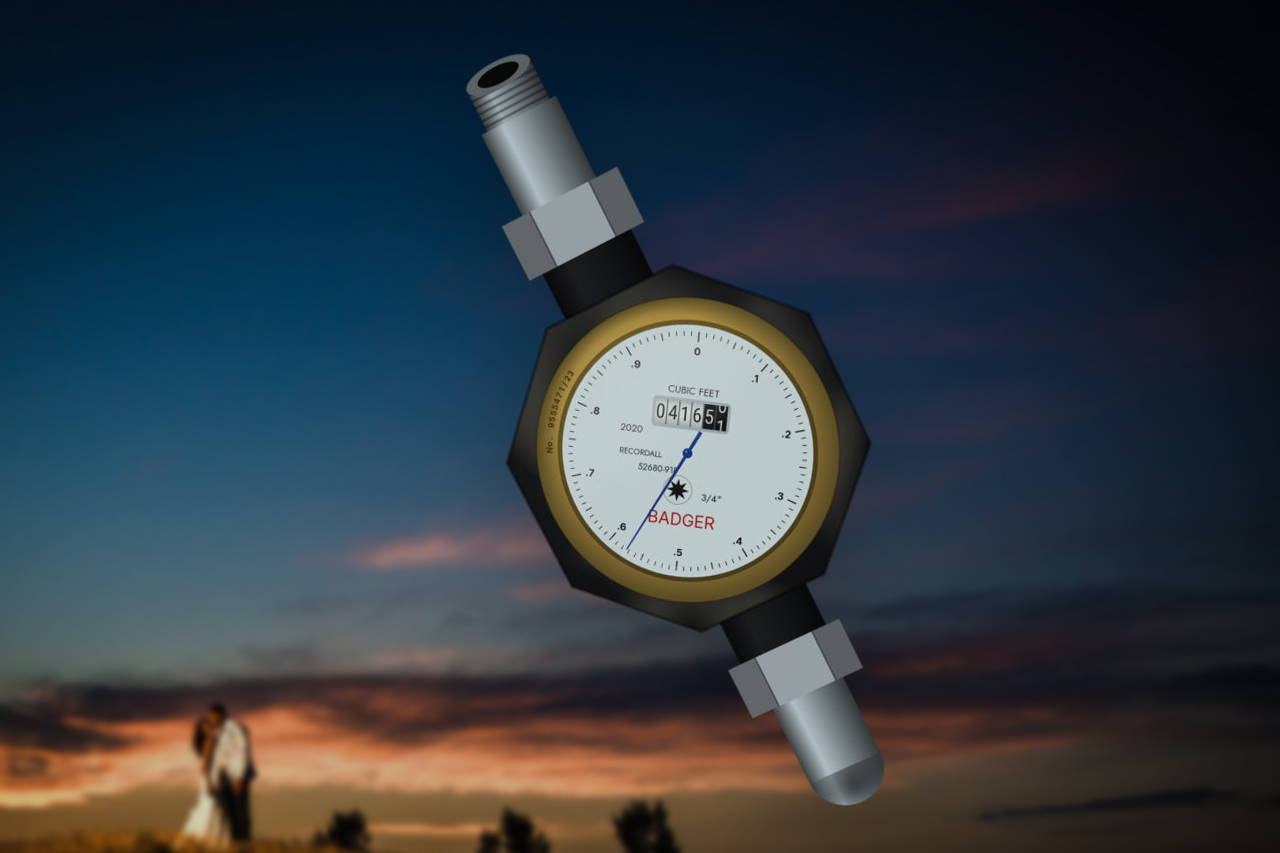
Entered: 41650.57 ft³
